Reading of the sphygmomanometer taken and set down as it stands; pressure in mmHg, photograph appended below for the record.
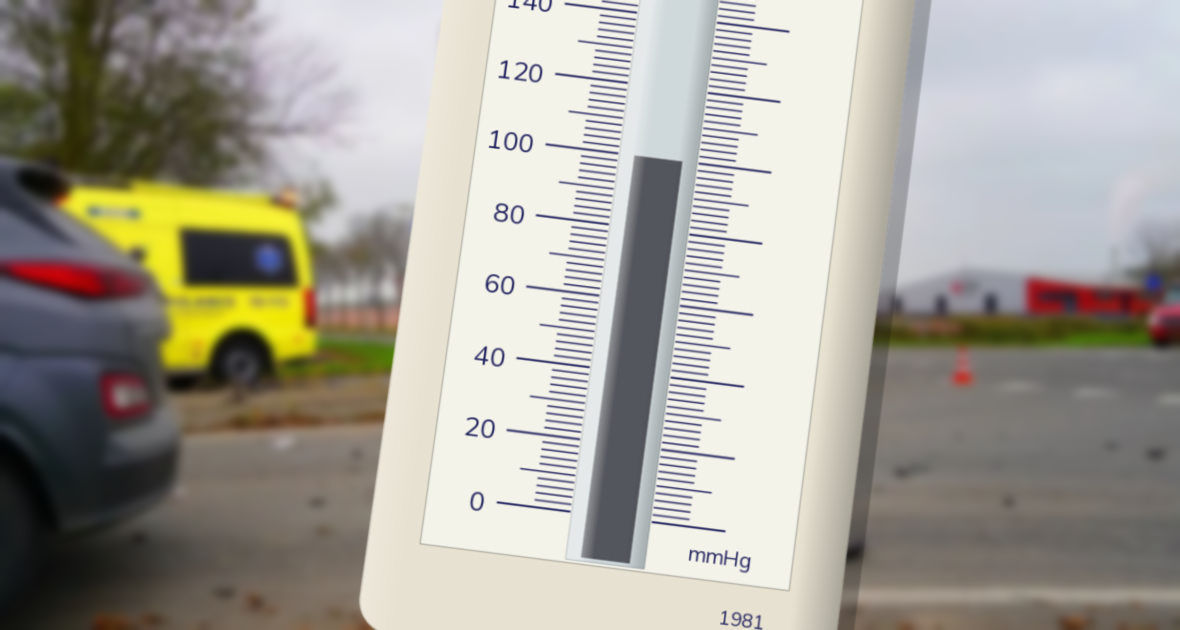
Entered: 100 mmHg
